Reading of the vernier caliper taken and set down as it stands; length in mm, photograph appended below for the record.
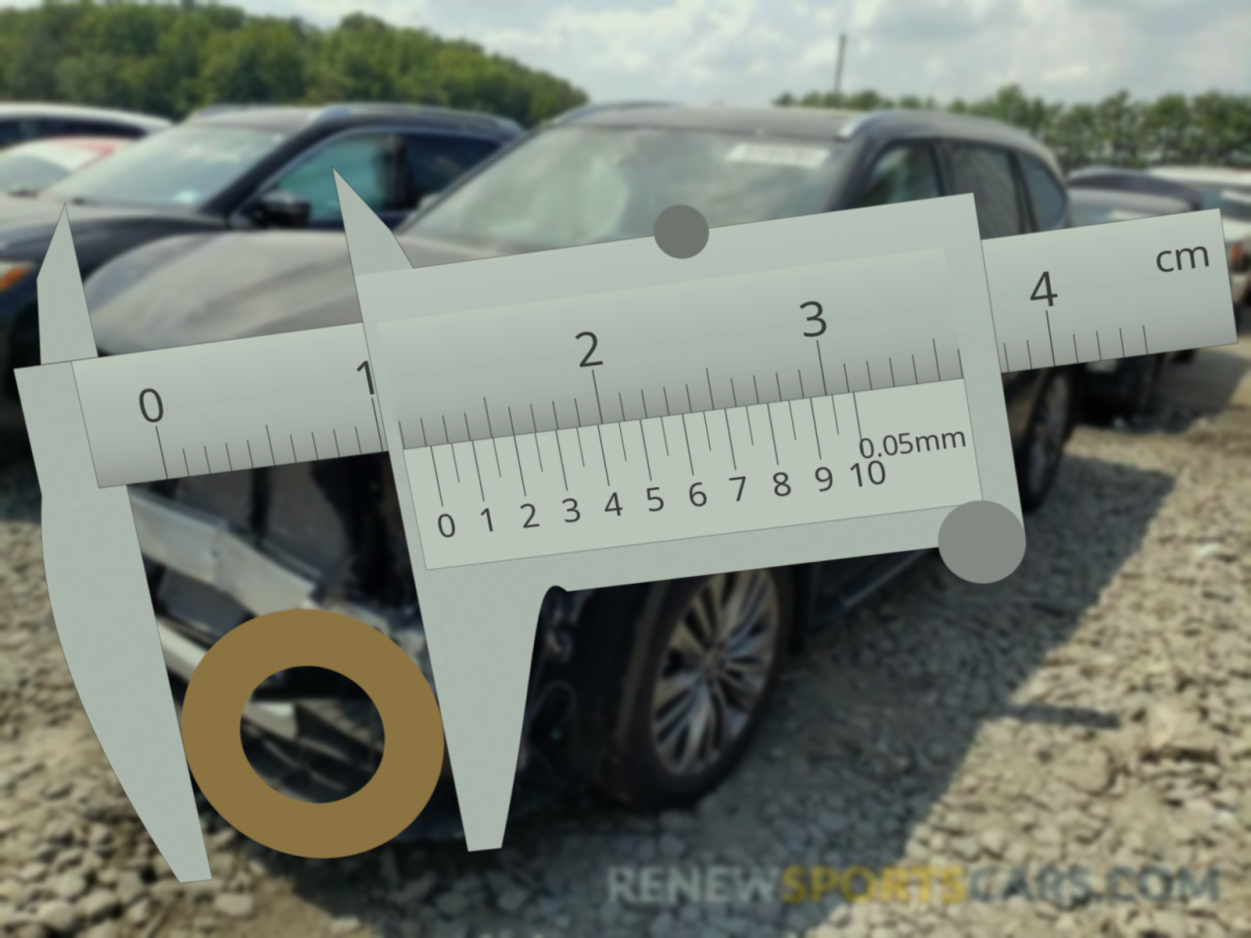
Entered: 12.2 mm
